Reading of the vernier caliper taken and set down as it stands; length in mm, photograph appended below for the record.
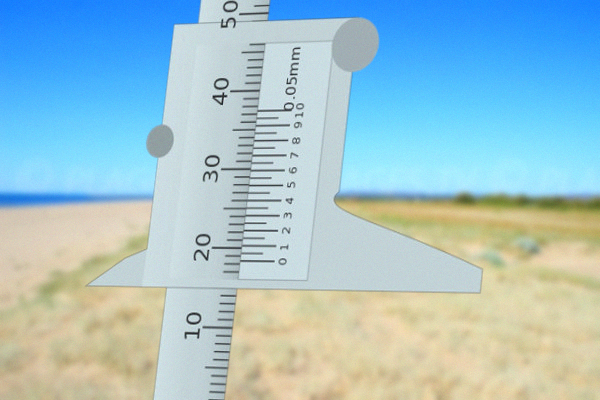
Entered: 18.4 mm
